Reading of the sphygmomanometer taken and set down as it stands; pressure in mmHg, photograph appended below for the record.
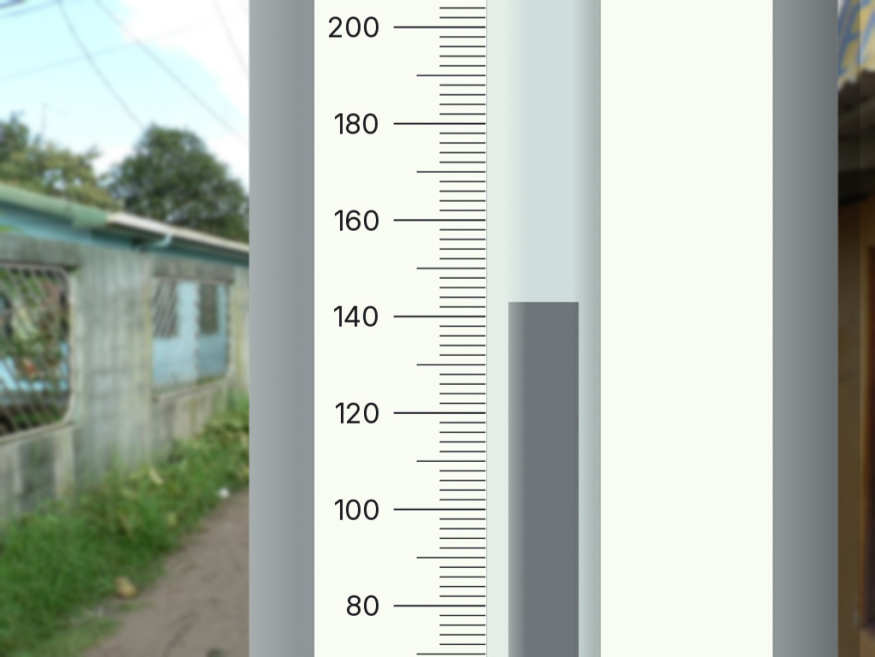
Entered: 143 mmHg
